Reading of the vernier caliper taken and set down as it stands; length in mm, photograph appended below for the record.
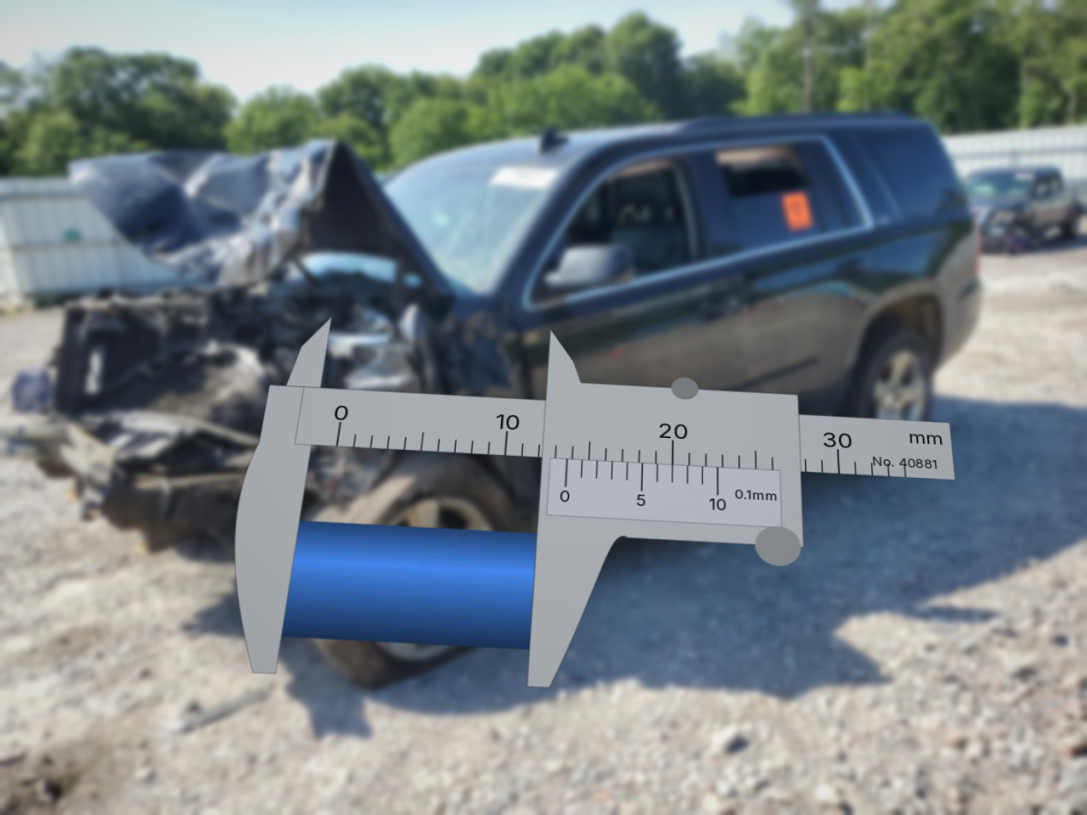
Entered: 13.7 mm
